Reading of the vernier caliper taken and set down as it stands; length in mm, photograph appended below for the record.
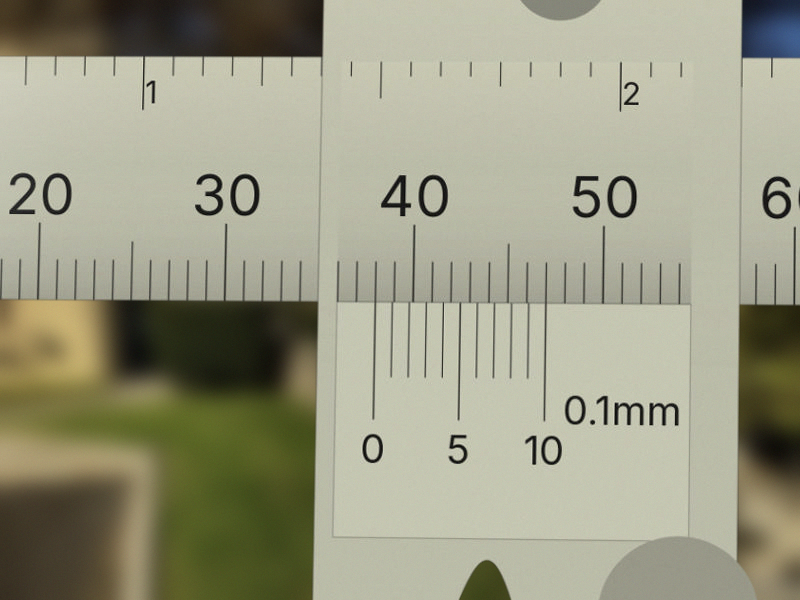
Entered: 38.0 mm
